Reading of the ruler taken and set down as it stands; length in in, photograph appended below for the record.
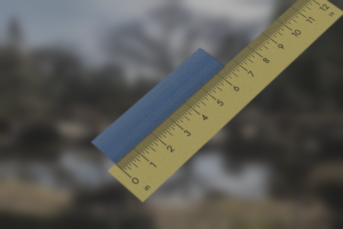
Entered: 6.5 in
